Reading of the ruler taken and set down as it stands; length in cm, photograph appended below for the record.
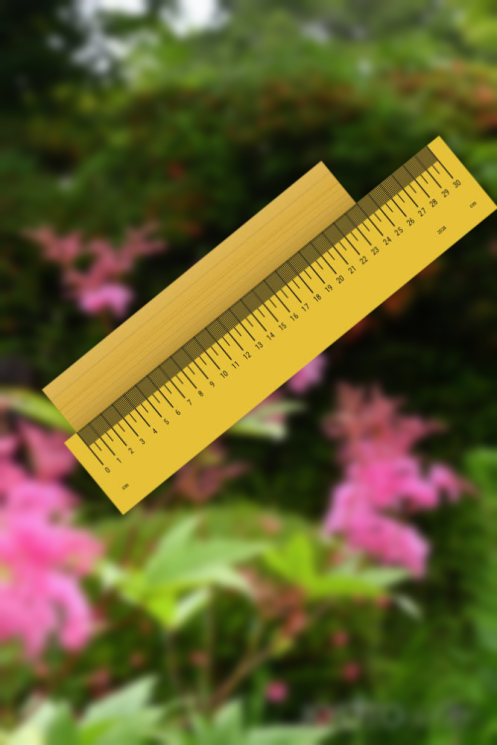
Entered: 24 cm
